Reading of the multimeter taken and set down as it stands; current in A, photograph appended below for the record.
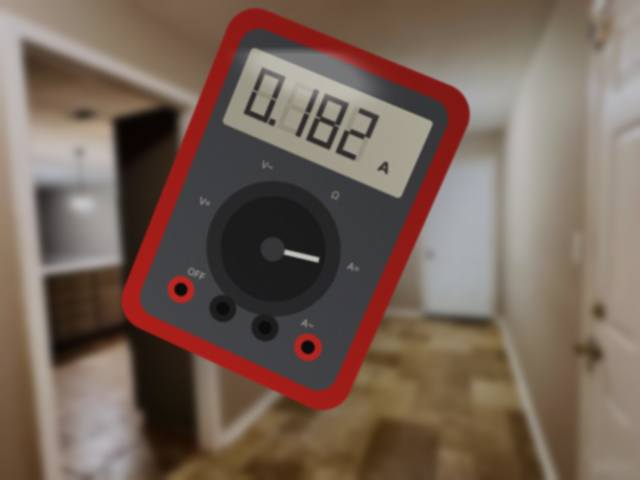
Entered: 0.182 A
